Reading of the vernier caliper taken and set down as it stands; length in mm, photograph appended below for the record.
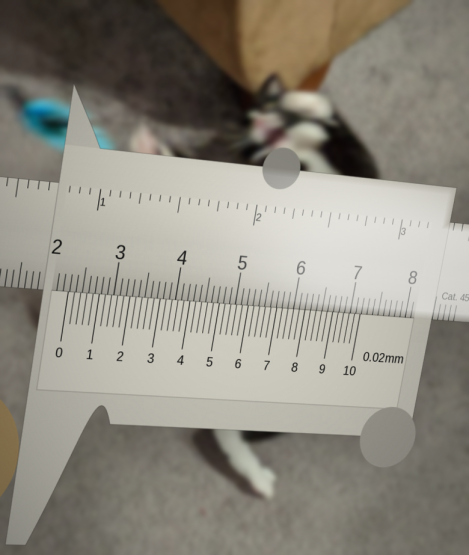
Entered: 22.8 mm
